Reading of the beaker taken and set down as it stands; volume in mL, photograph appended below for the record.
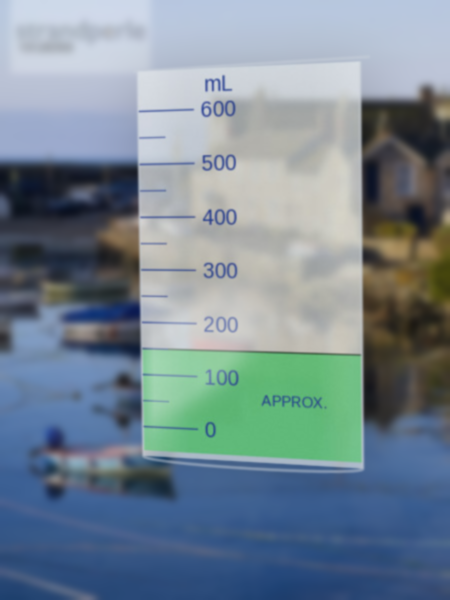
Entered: 150 mL
